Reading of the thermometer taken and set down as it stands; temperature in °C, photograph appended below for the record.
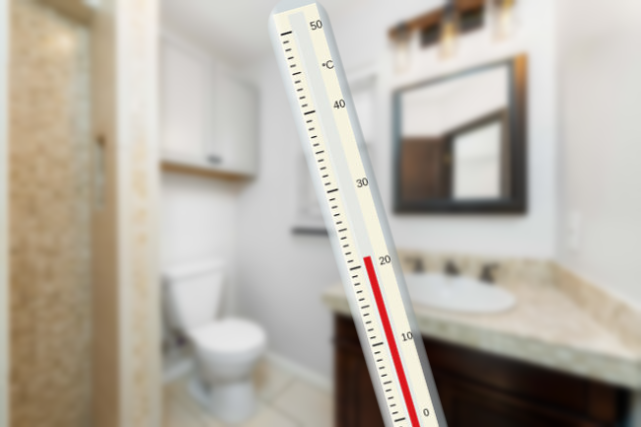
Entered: 21 °C
